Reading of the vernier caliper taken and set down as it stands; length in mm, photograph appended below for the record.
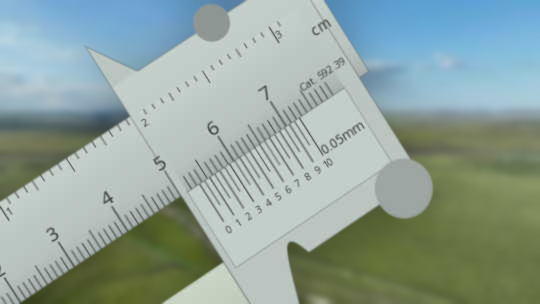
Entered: 53.5 mm
